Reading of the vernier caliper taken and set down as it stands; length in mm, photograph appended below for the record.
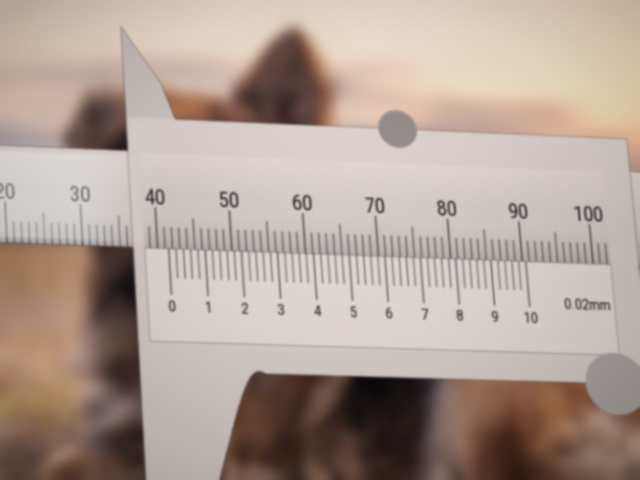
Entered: 41.5 mm
